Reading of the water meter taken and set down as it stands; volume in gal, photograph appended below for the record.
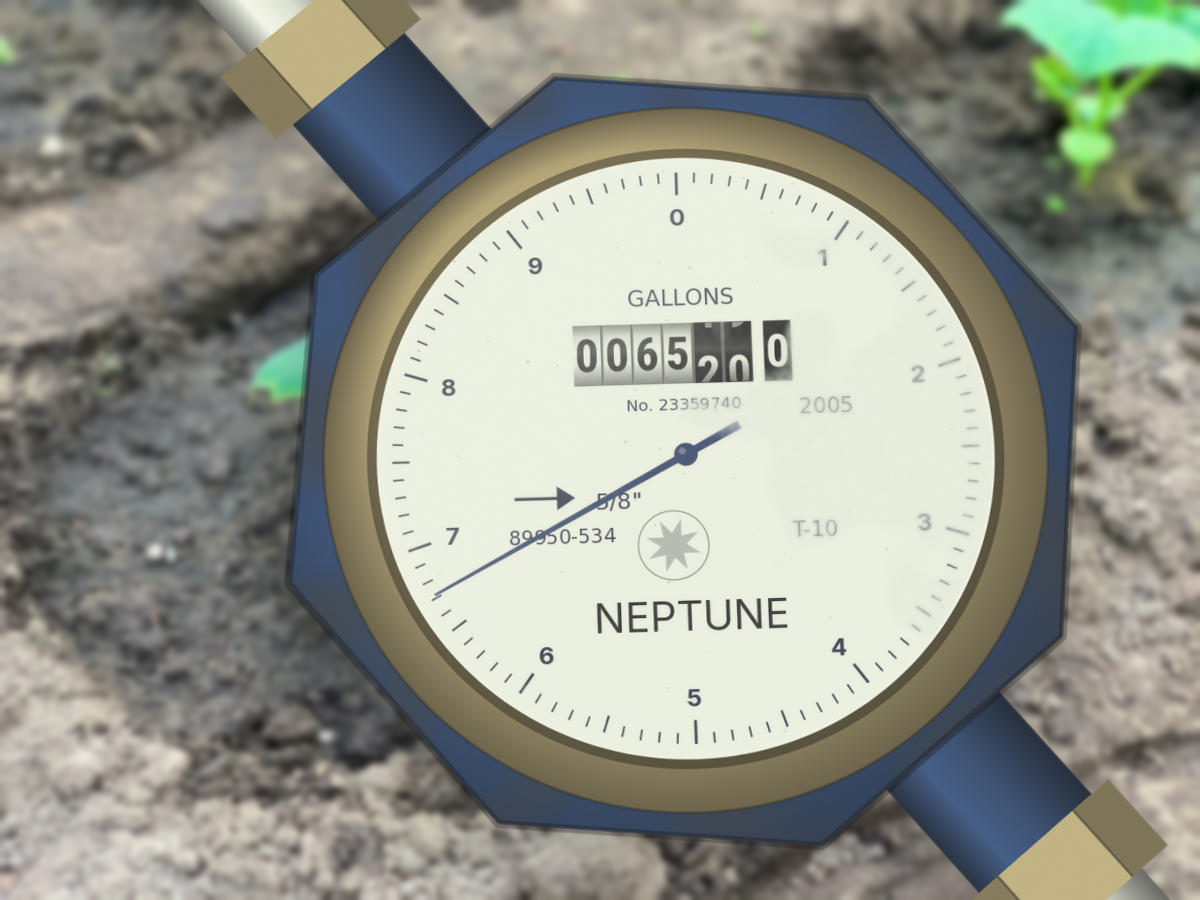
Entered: 65196.7 gal
